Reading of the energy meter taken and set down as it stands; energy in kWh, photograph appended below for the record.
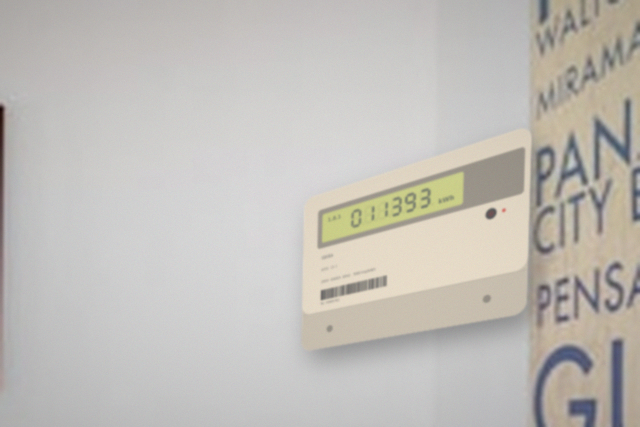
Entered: 11393 kWh
